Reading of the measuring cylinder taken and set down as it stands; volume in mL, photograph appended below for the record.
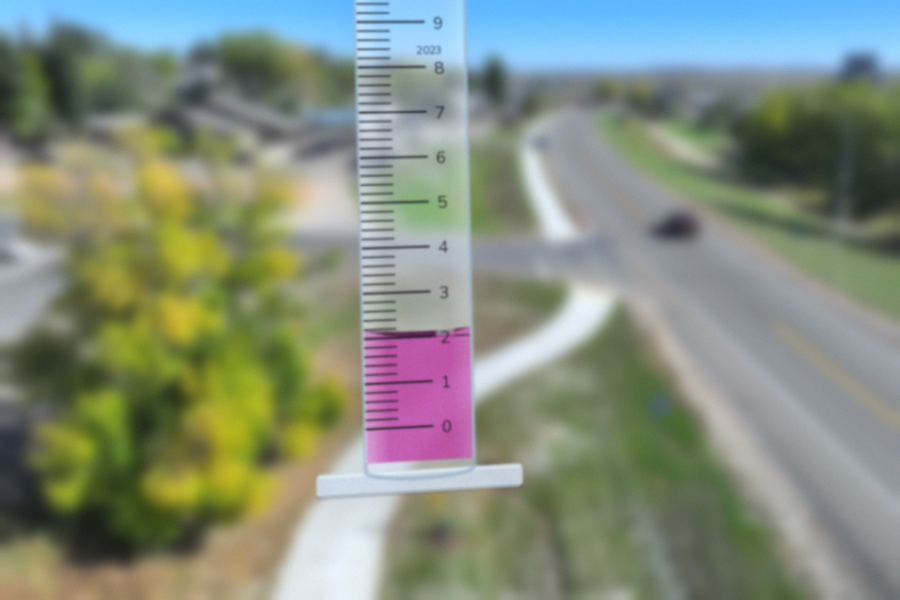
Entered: 2 mL
